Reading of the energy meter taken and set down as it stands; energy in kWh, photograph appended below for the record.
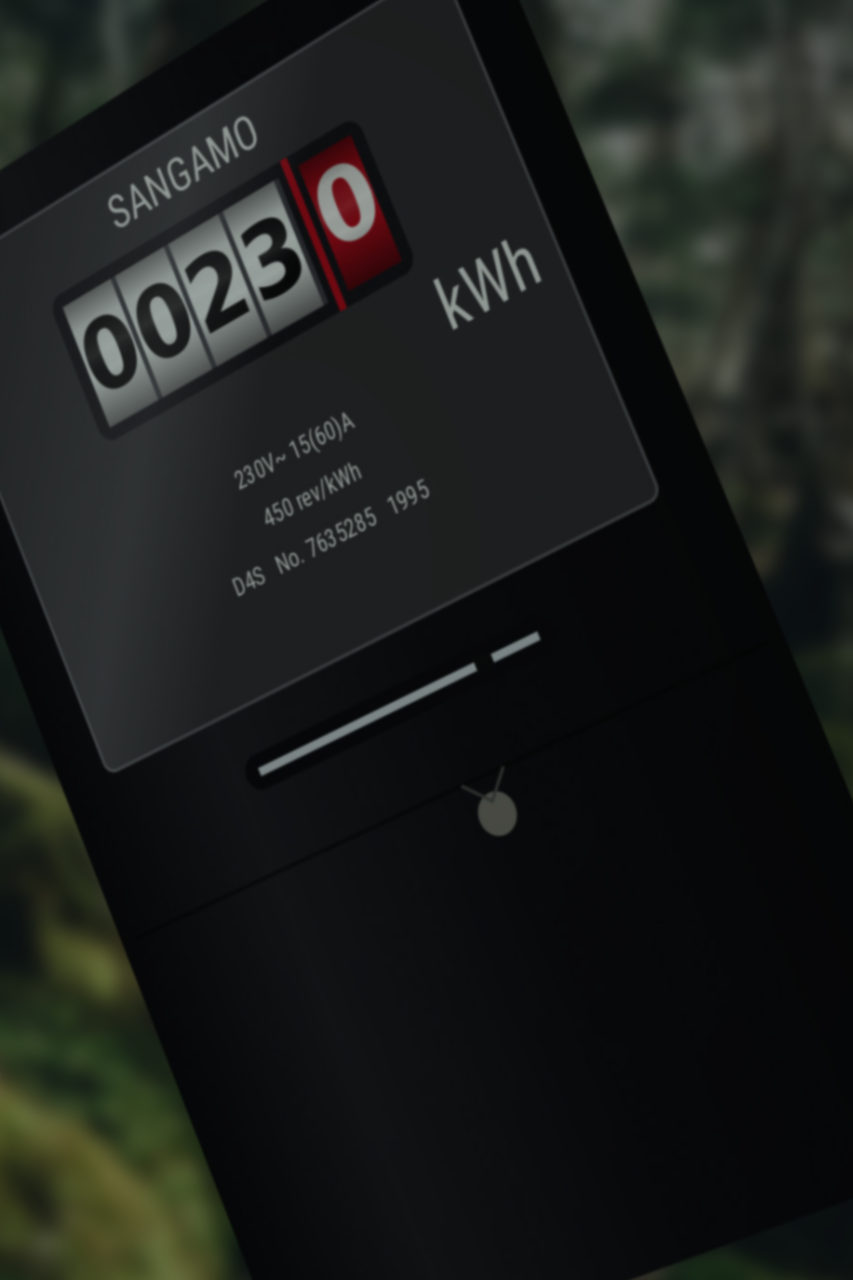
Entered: 23.0 kWh
